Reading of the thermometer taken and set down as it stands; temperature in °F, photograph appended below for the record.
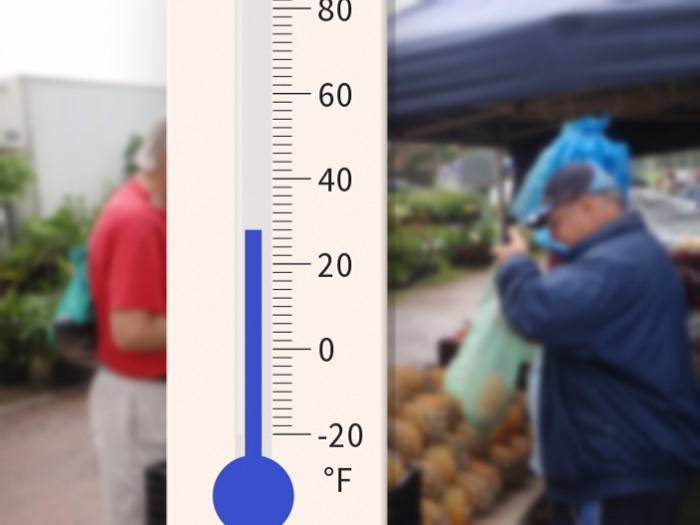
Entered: 28 °F
